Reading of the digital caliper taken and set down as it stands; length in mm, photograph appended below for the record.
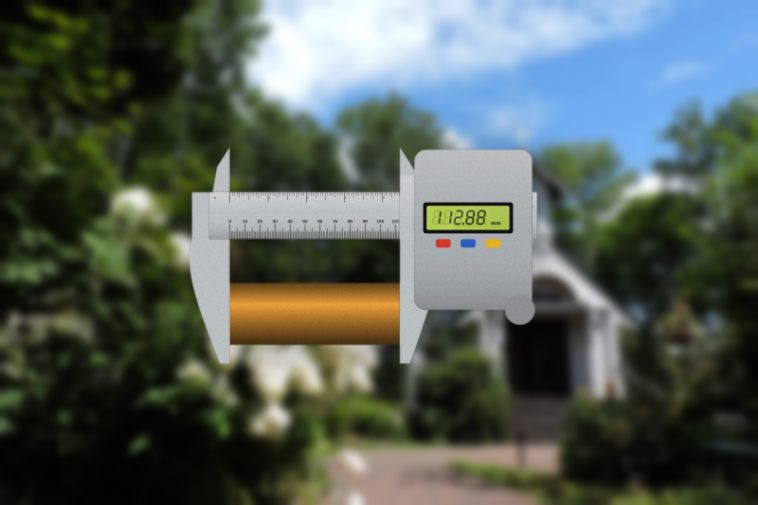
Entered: 112.88 mm
